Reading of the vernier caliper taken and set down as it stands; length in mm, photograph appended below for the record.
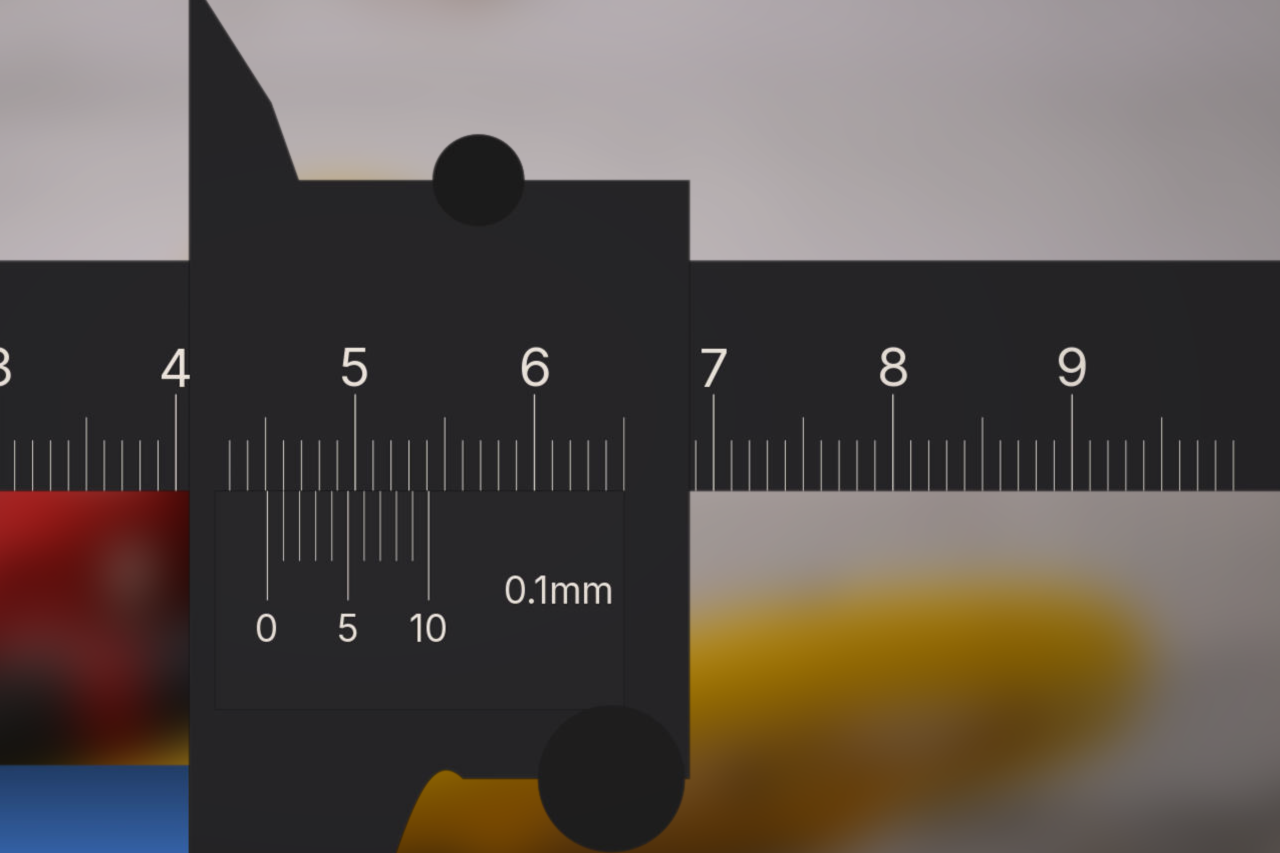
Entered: 45.1 mm
